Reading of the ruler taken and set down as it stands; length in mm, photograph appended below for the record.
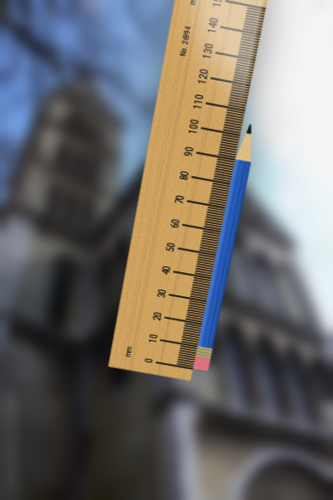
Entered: 105 mm
